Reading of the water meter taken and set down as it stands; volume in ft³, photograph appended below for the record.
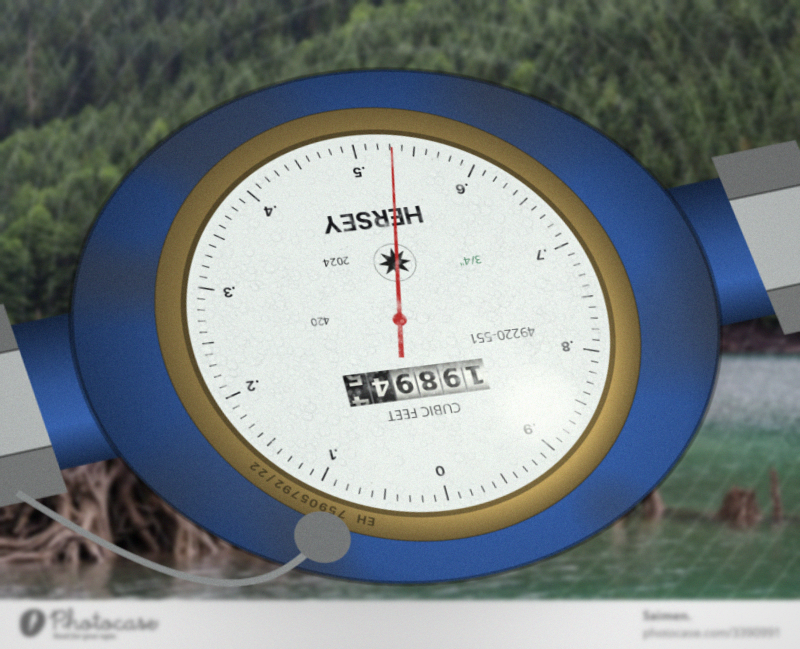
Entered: 198944.53 ft³
